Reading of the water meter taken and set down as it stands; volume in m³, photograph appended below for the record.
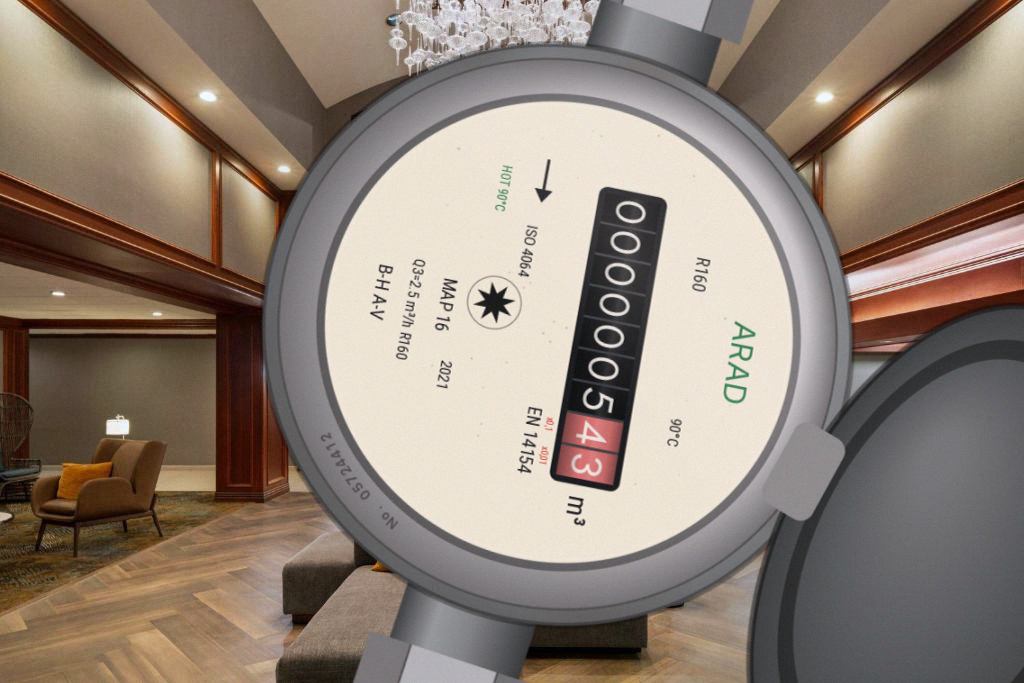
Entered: 5.43 m³
